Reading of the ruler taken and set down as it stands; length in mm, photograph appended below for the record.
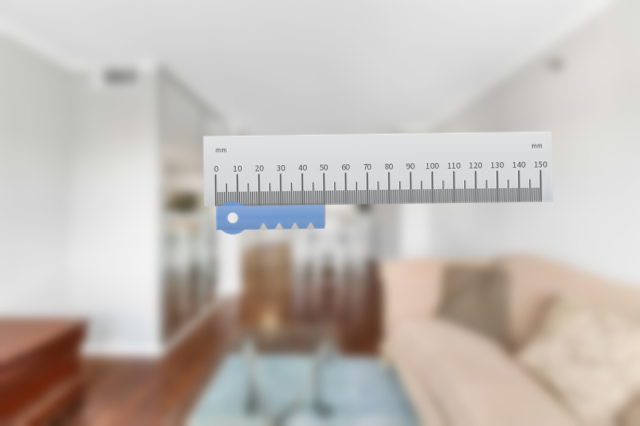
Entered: 50 mm
